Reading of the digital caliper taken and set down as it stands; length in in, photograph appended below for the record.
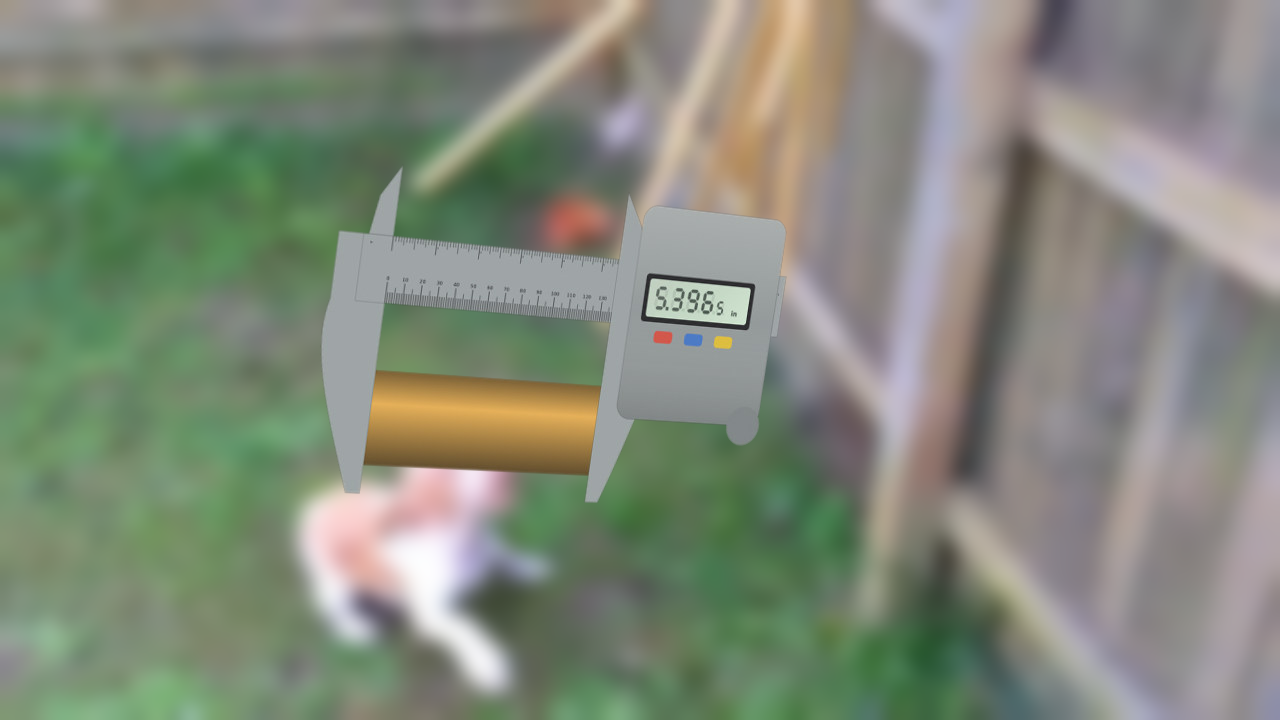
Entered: 5.3965 in
